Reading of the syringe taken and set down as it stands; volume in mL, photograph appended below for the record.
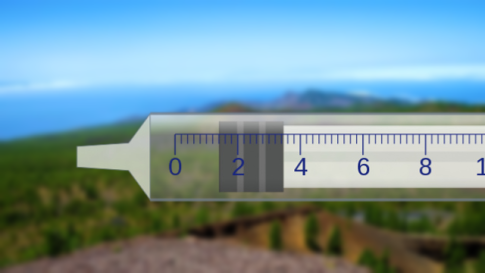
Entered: 1.4 mL
